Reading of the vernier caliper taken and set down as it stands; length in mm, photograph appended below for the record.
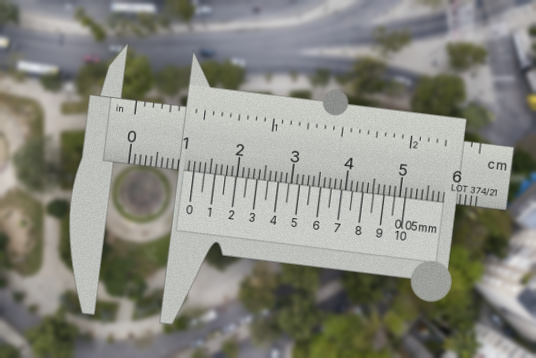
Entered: 12.0 mm
